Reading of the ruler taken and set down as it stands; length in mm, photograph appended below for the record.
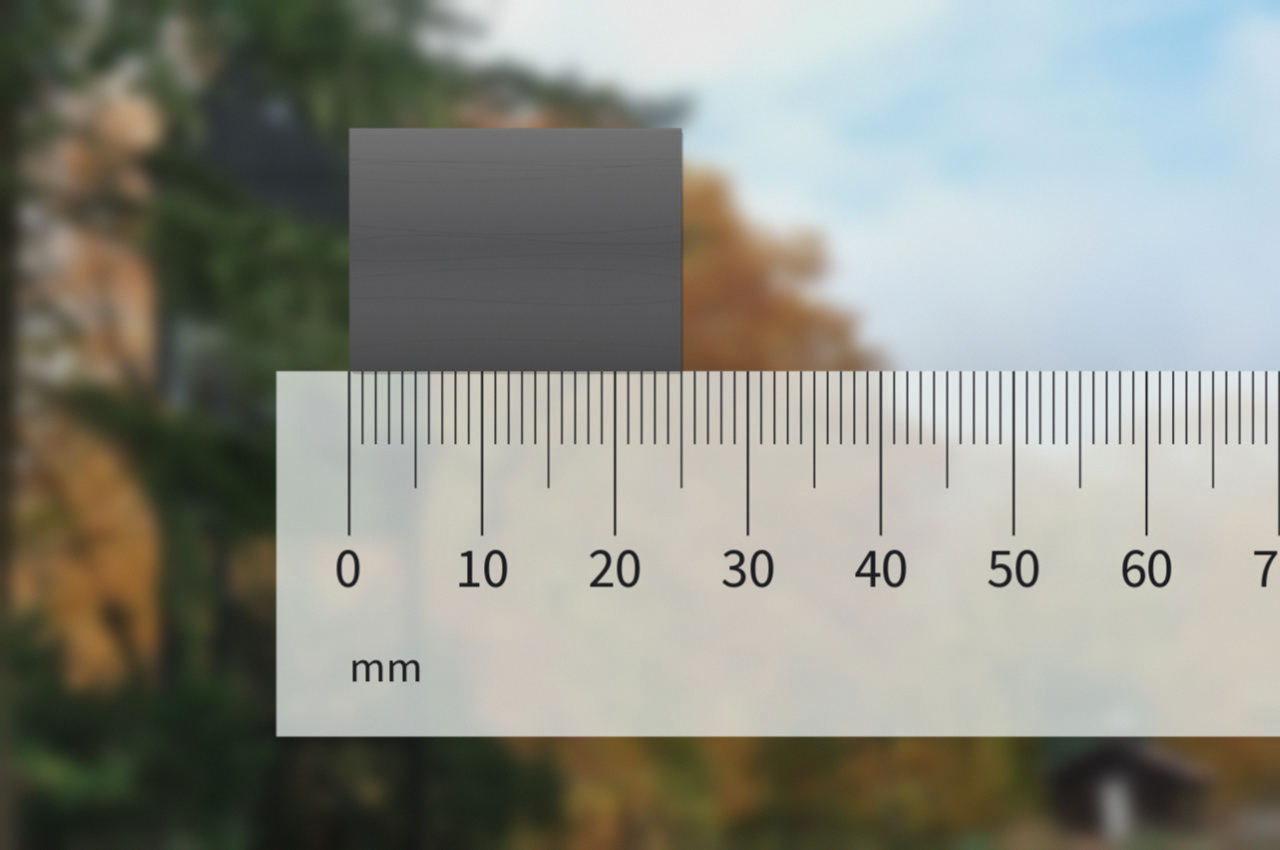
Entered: 25 mm
